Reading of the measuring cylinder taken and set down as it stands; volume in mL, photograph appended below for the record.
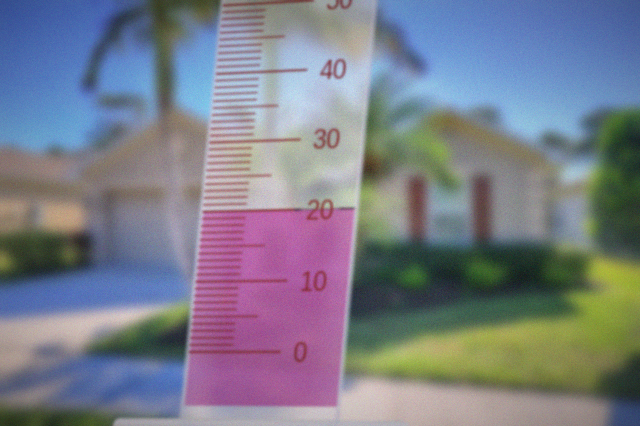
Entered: 20 mL
